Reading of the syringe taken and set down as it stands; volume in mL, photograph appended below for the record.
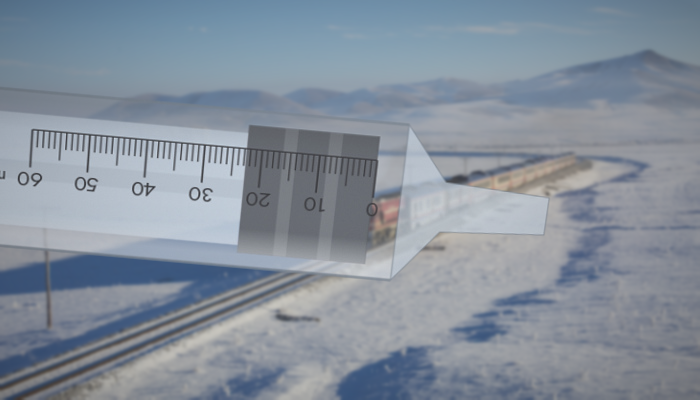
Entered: 0 mL
